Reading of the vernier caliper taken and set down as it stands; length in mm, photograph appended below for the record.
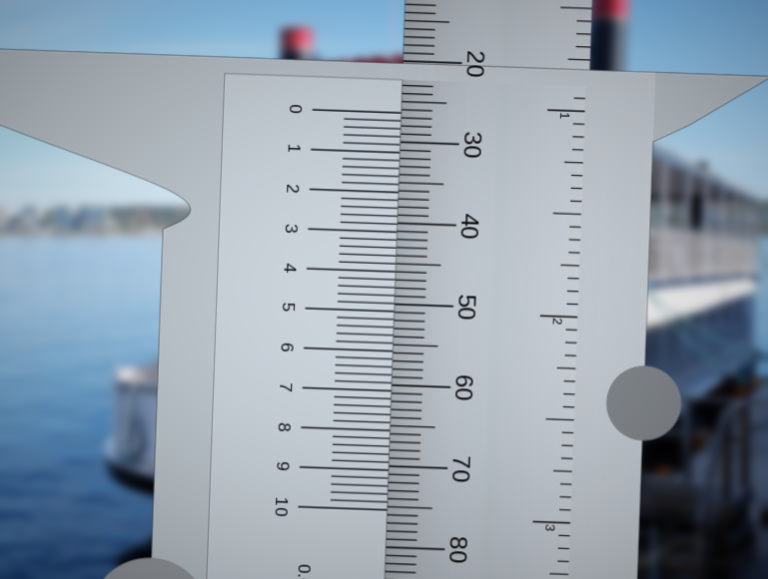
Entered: 26.4 mm
